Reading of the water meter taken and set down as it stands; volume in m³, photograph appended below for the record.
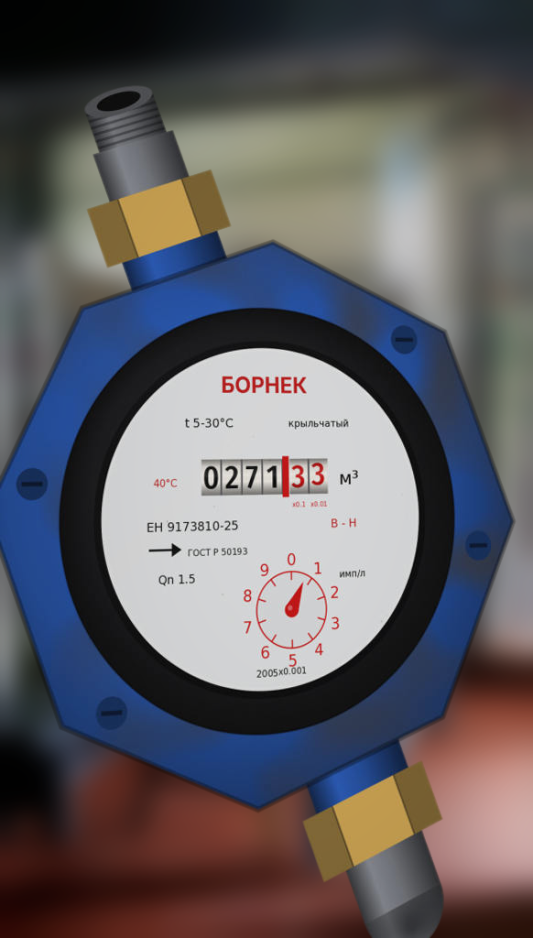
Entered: 271.330 m³
